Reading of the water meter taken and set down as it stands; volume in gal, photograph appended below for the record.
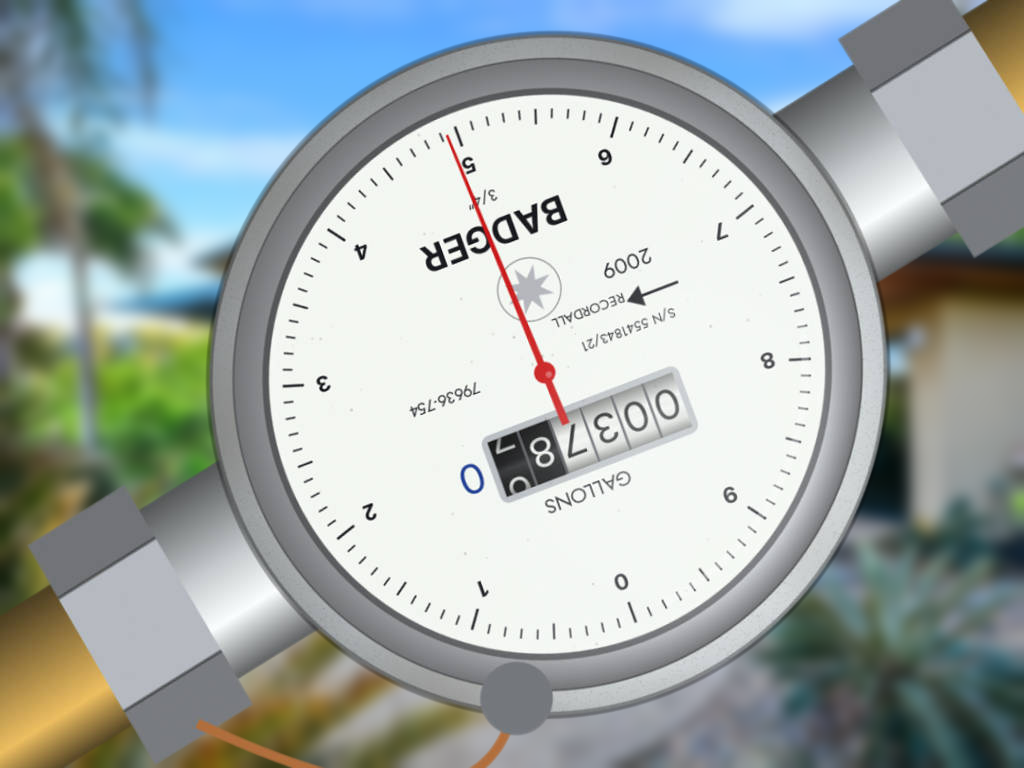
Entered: 37864.9 gal
